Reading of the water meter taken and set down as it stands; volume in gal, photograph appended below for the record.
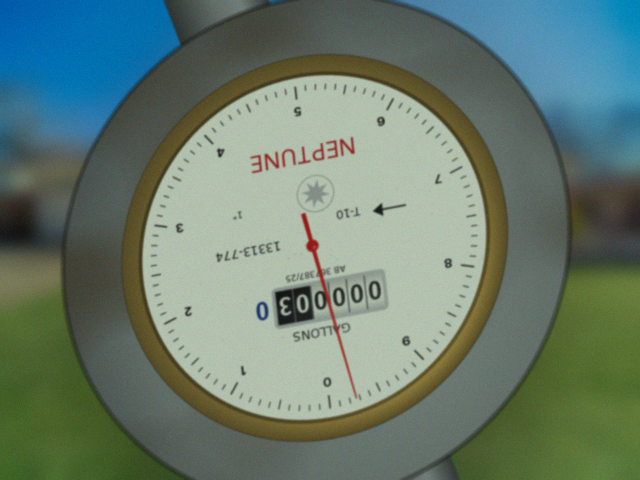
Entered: 29.7 gal
